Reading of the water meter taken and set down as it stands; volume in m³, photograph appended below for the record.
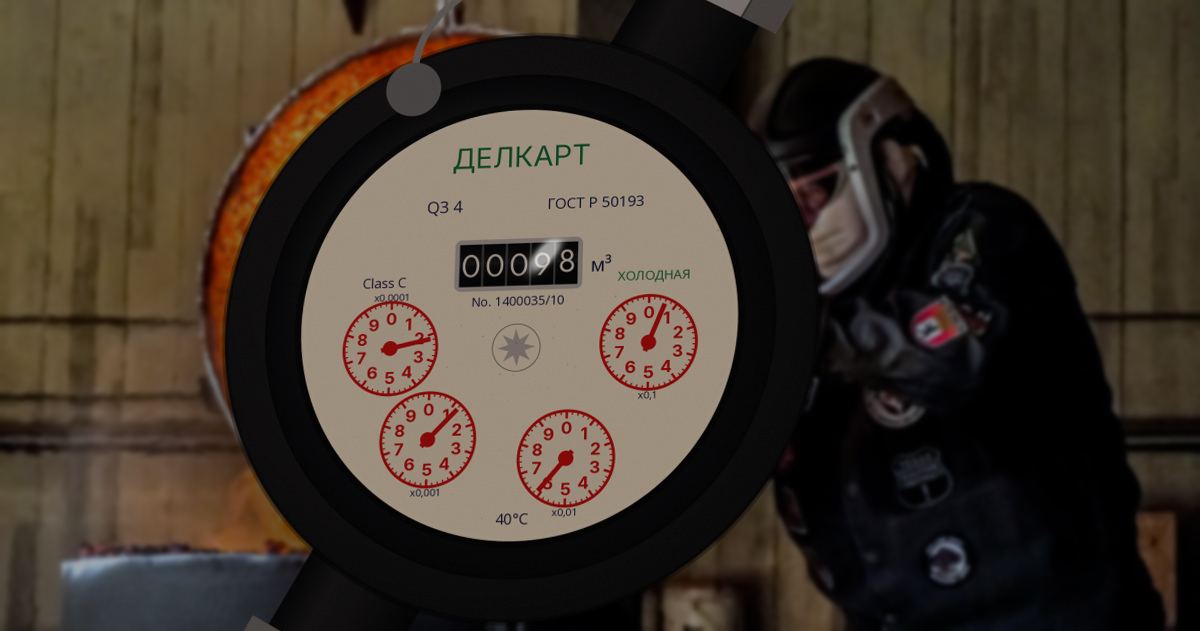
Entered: 98.0612 m³
